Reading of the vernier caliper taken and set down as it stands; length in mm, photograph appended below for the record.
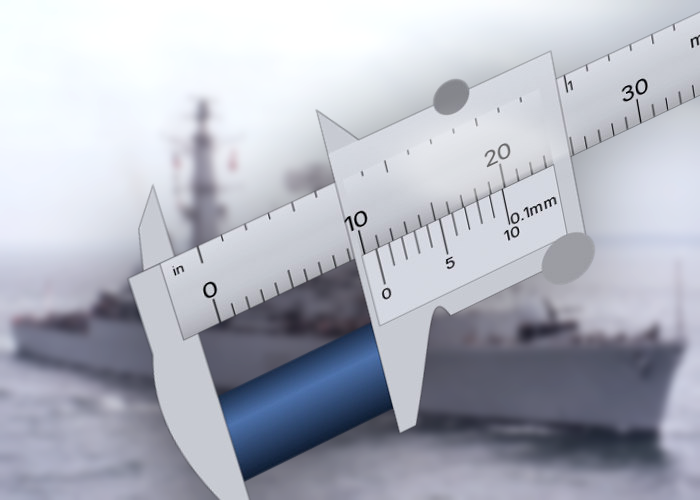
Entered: 10.8 mm
